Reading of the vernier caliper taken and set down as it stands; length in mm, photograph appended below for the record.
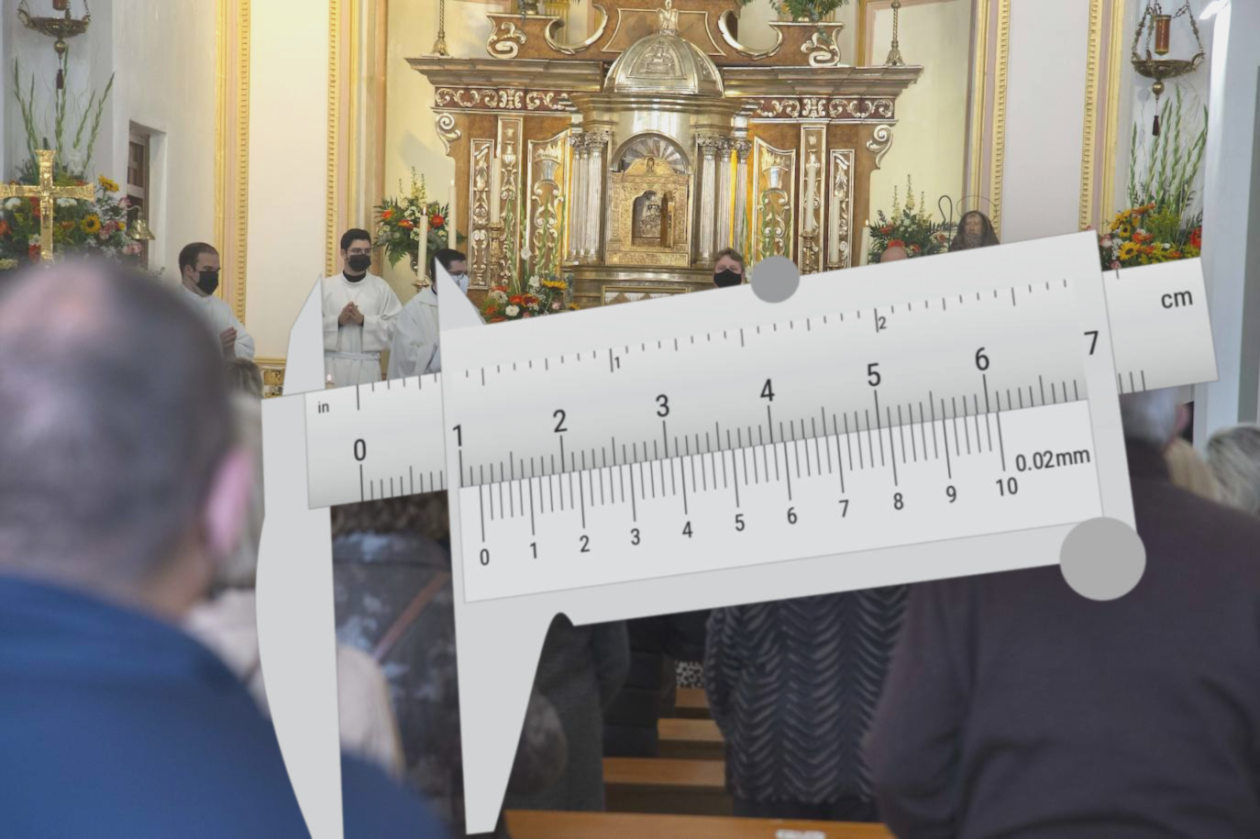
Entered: 11.8 mm
